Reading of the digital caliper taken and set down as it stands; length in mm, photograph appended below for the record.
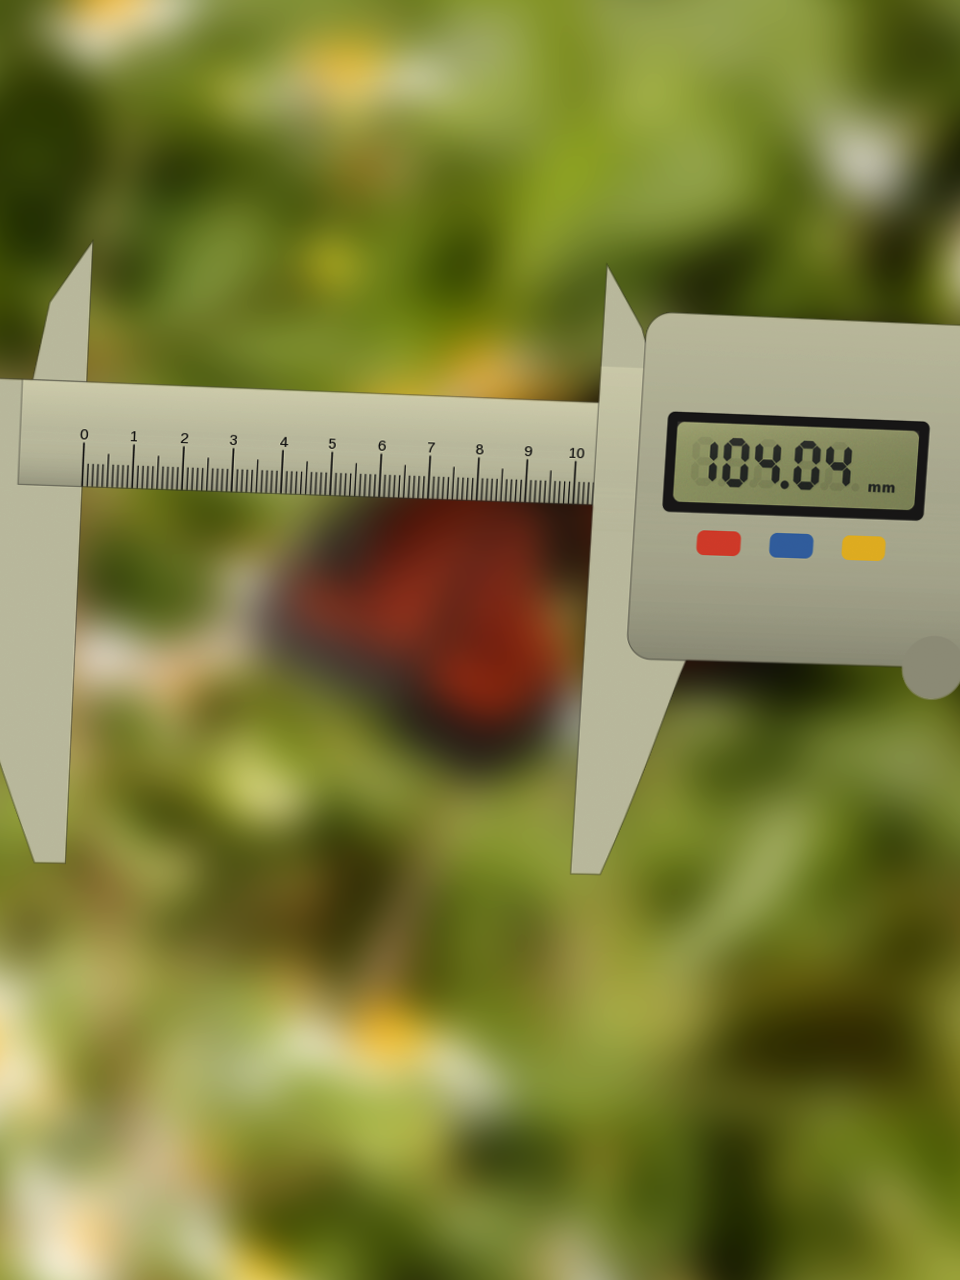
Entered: 104.04 mm
